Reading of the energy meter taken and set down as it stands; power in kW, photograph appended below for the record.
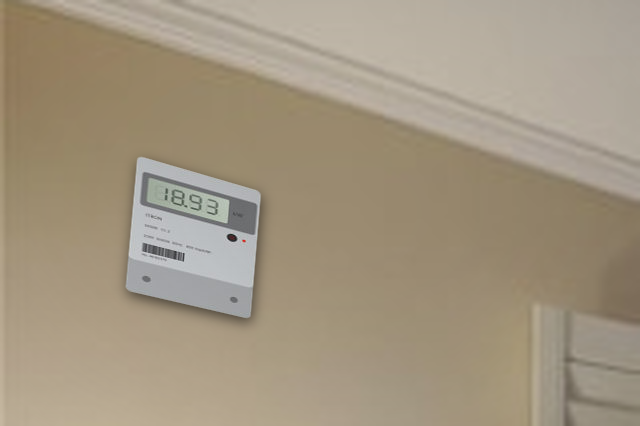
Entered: 18.93 kW
